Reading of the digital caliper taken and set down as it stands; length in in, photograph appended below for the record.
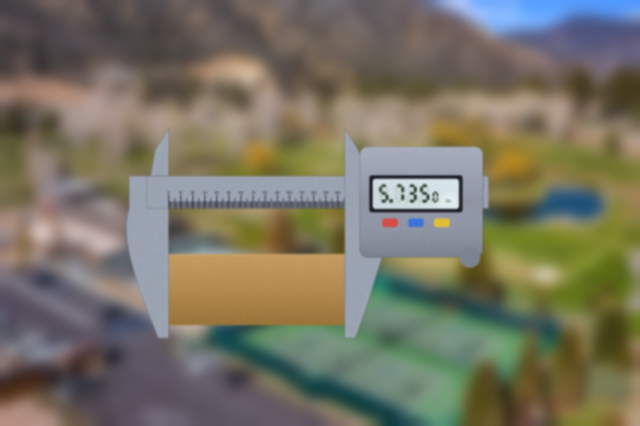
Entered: 5.7350 in
